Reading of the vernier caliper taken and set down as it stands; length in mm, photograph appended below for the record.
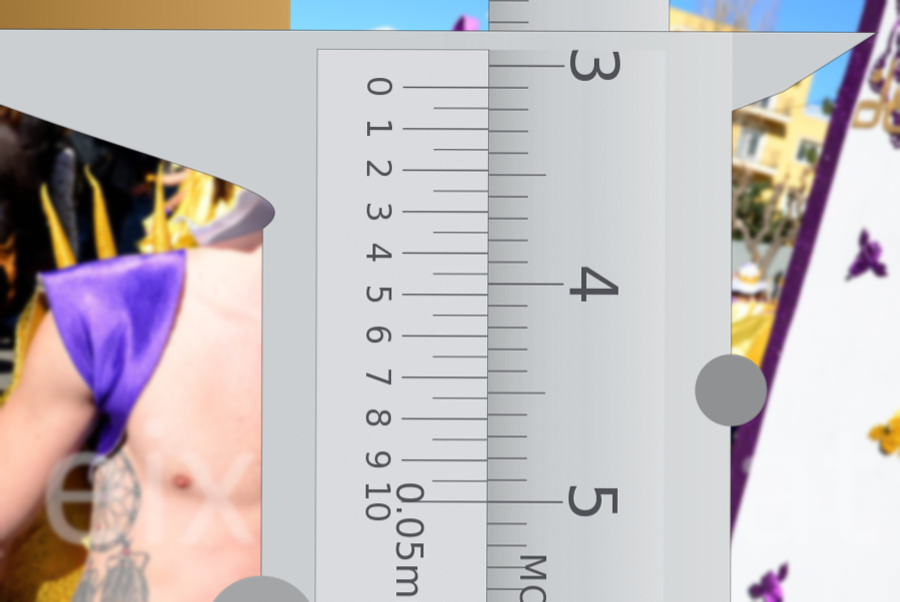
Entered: 31.0 mm
